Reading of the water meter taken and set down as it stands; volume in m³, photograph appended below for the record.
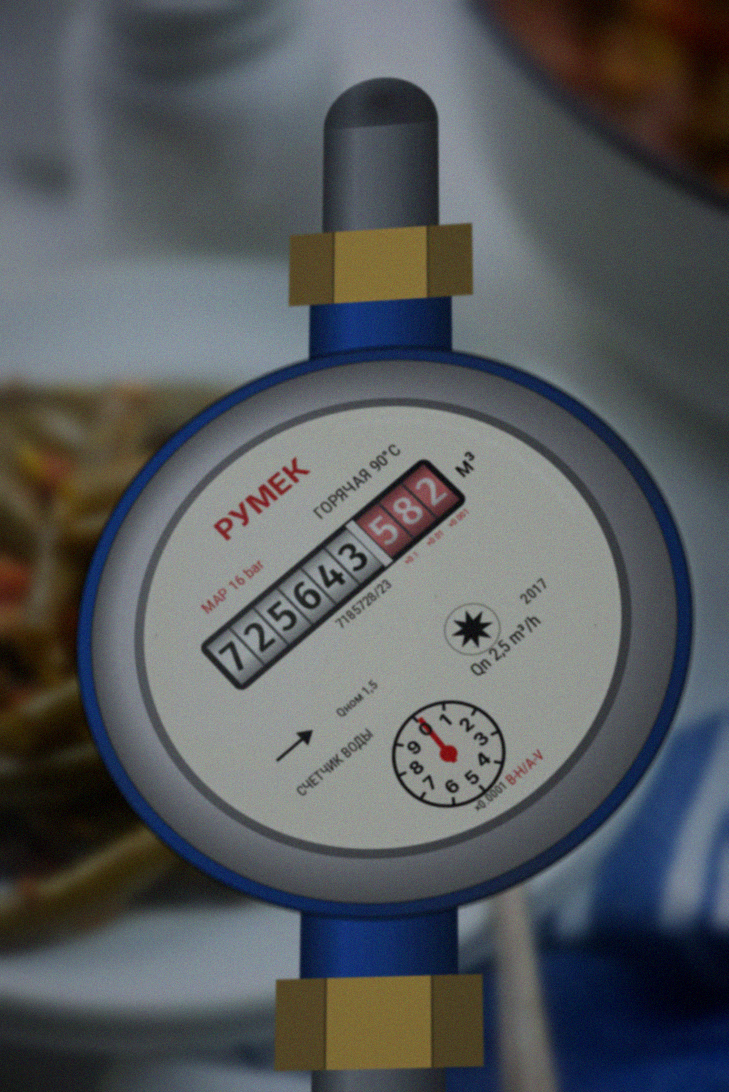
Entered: 725643.5820 m³
